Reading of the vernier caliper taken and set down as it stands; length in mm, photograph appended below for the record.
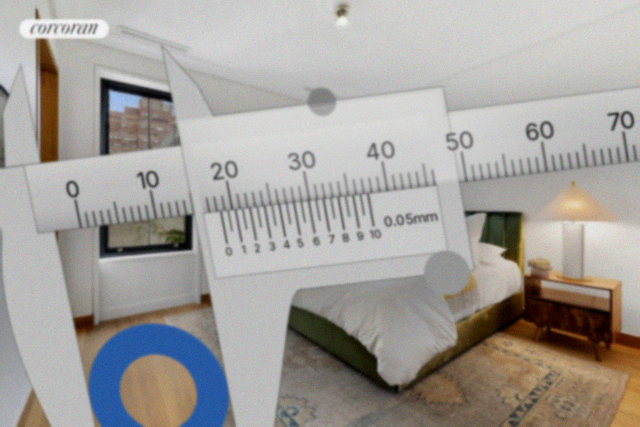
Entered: 18.5 mm
